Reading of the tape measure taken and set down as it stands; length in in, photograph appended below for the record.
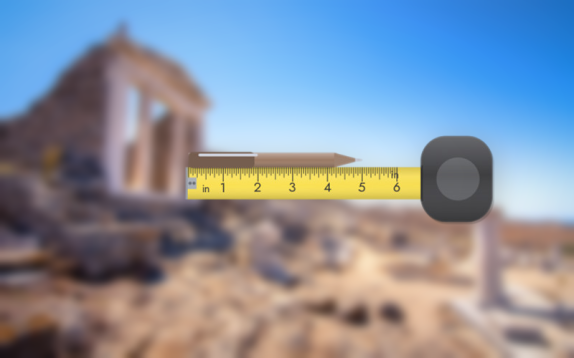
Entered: 5 in
